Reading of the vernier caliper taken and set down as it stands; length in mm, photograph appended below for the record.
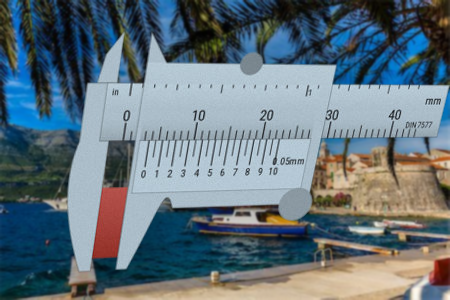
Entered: 3.6 mm
